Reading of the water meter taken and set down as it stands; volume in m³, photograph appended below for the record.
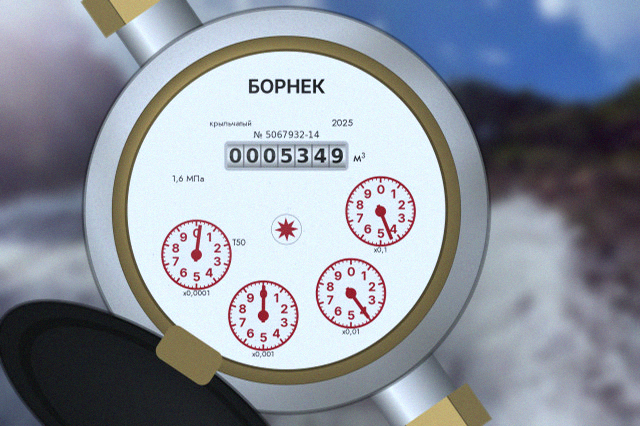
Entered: 5349.4400 m³
